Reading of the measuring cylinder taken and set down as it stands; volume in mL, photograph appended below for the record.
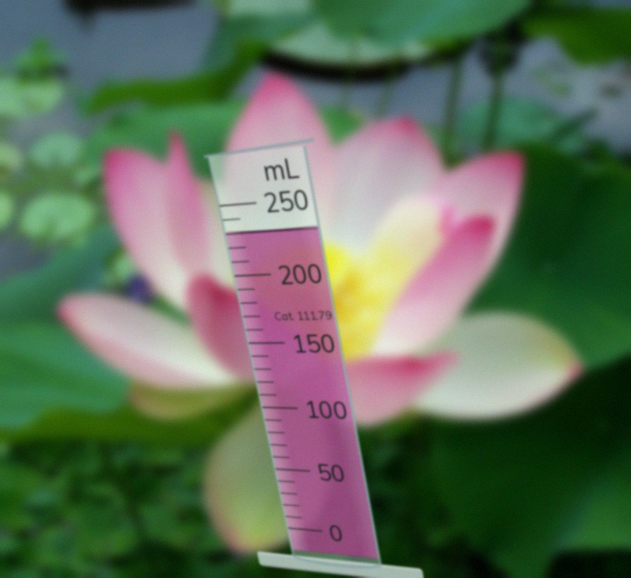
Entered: 230 mL
